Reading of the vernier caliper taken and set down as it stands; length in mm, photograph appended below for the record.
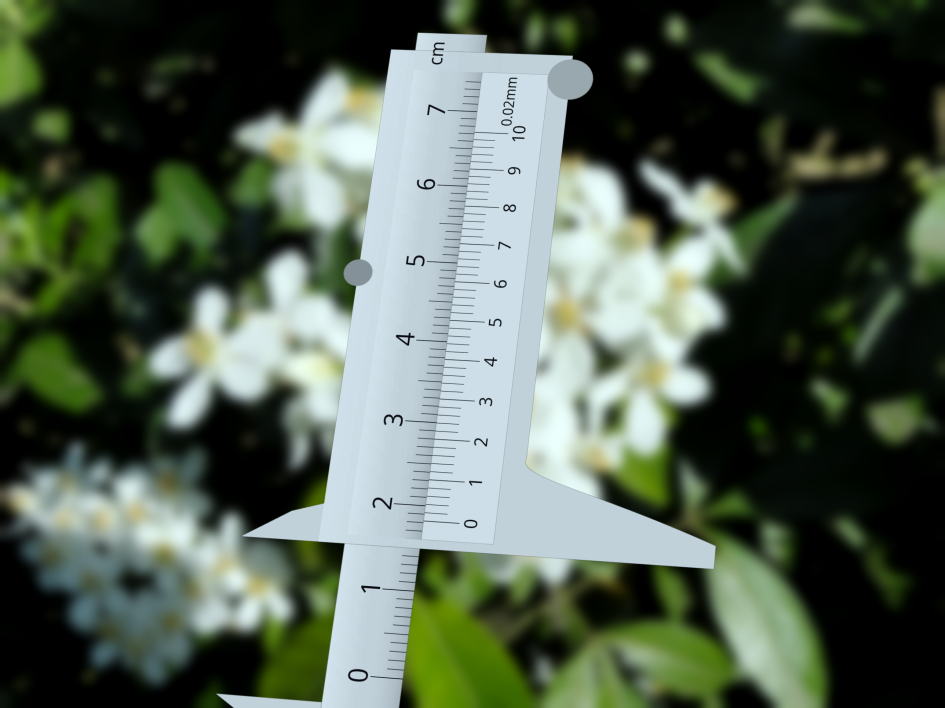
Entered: 18.2 mm
